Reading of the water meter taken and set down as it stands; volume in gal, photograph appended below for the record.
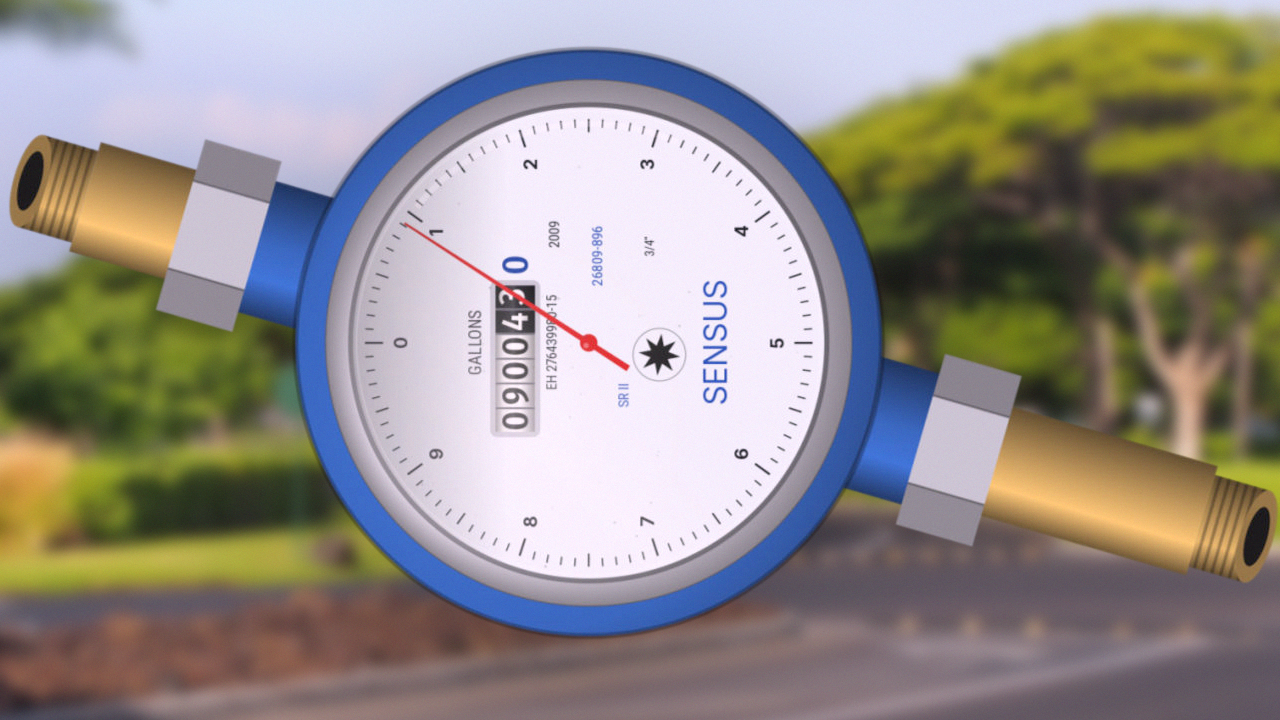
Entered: 900430.9 gal
